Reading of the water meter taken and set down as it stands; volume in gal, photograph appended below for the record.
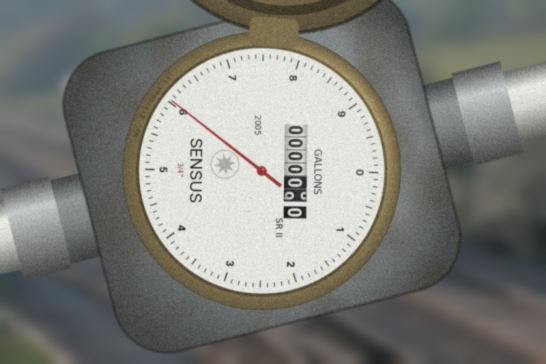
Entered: 86.0 gal
